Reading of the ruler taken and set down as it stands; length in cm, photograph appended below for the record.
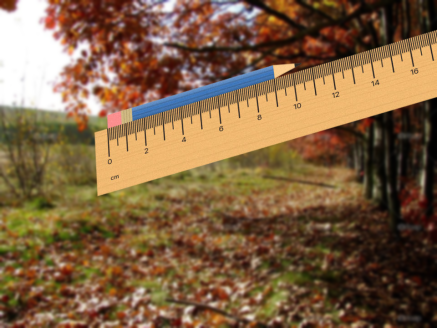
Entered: 10.5 cm
